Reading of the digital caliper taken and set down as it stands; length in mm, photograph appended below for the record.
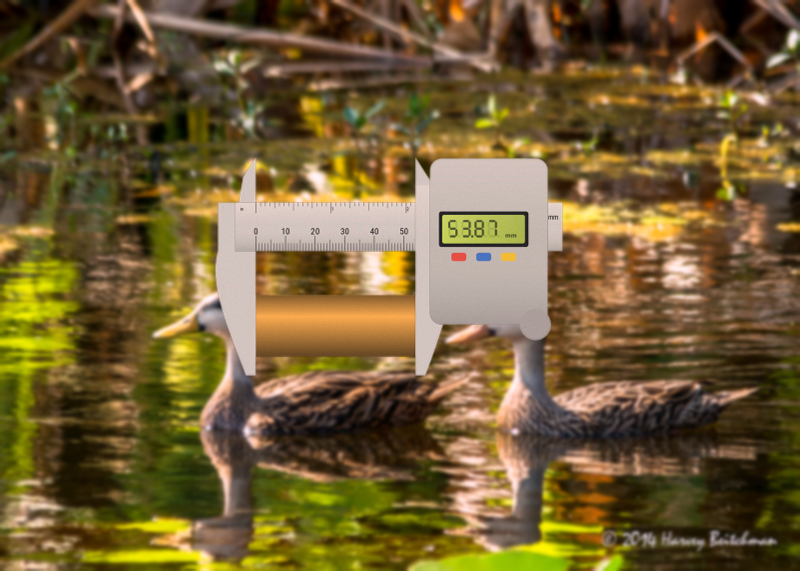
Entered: 53.87 mm
